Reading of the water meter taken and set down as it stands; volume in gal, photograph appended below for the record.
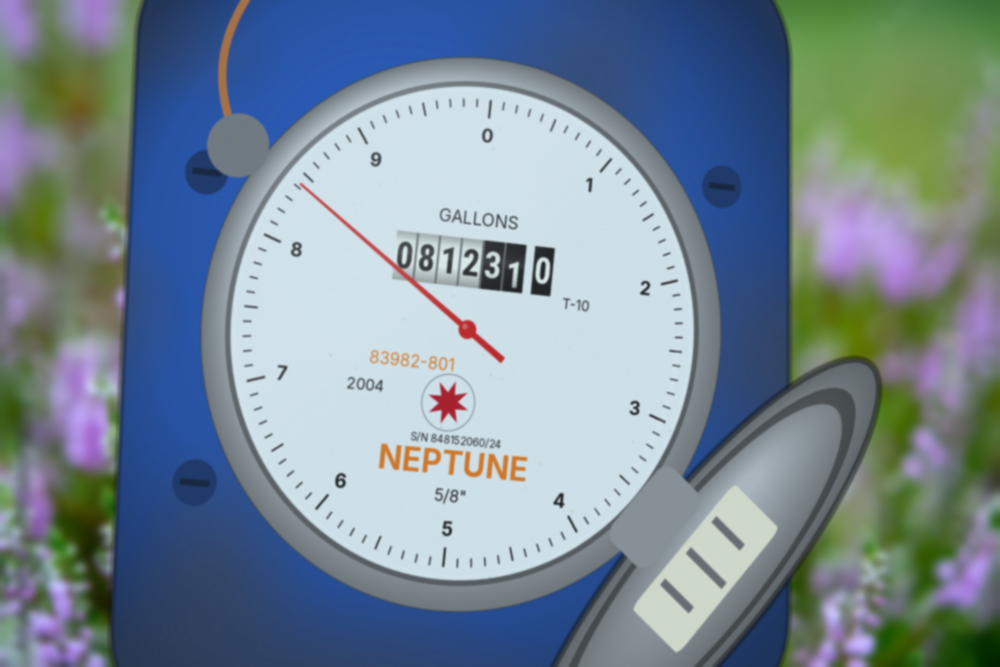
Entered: 812308.4 gal
